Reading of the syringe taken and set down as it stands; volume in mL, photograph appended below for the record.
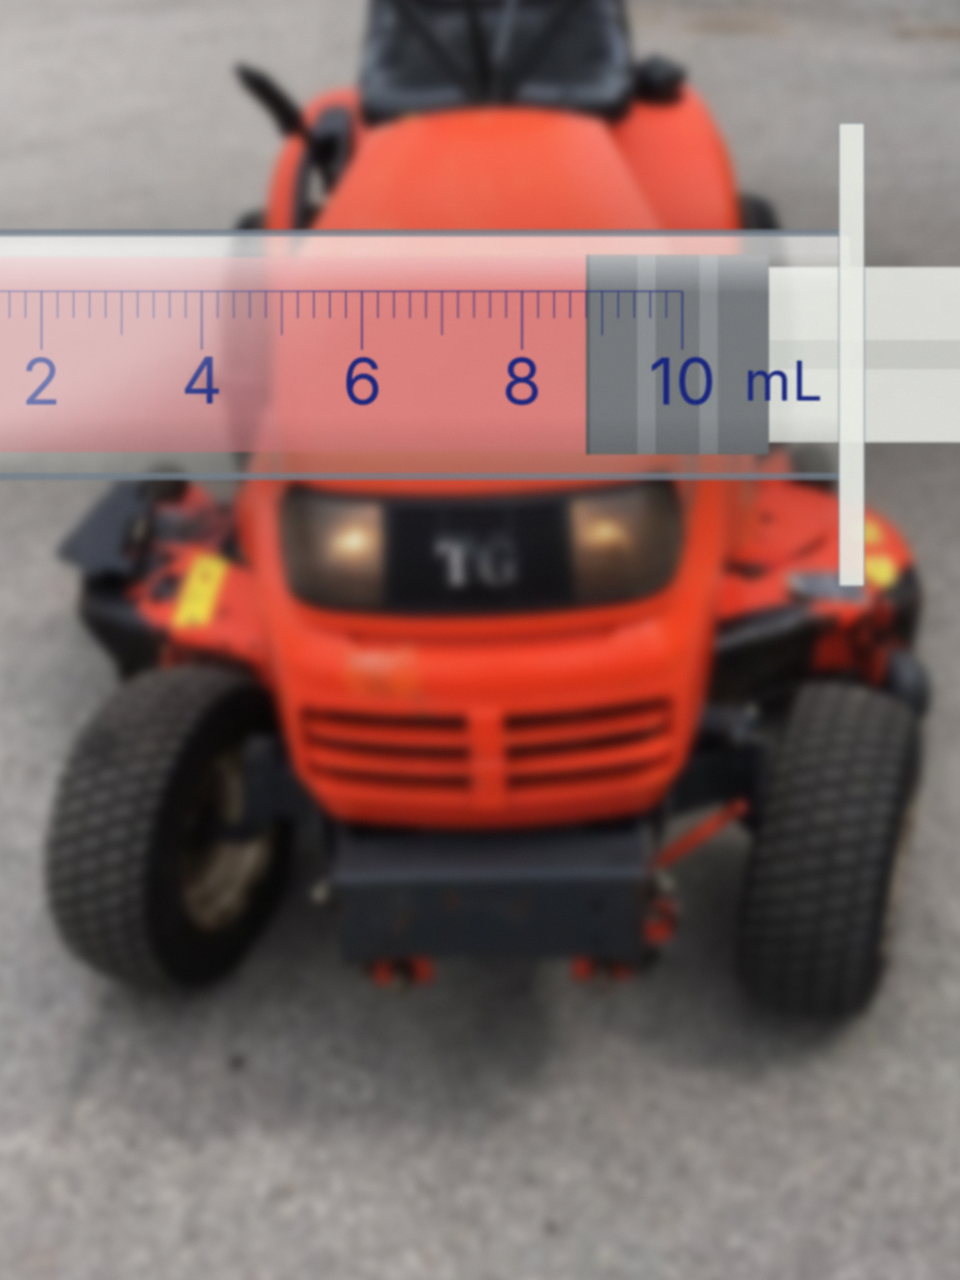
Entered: 8.8 mL
